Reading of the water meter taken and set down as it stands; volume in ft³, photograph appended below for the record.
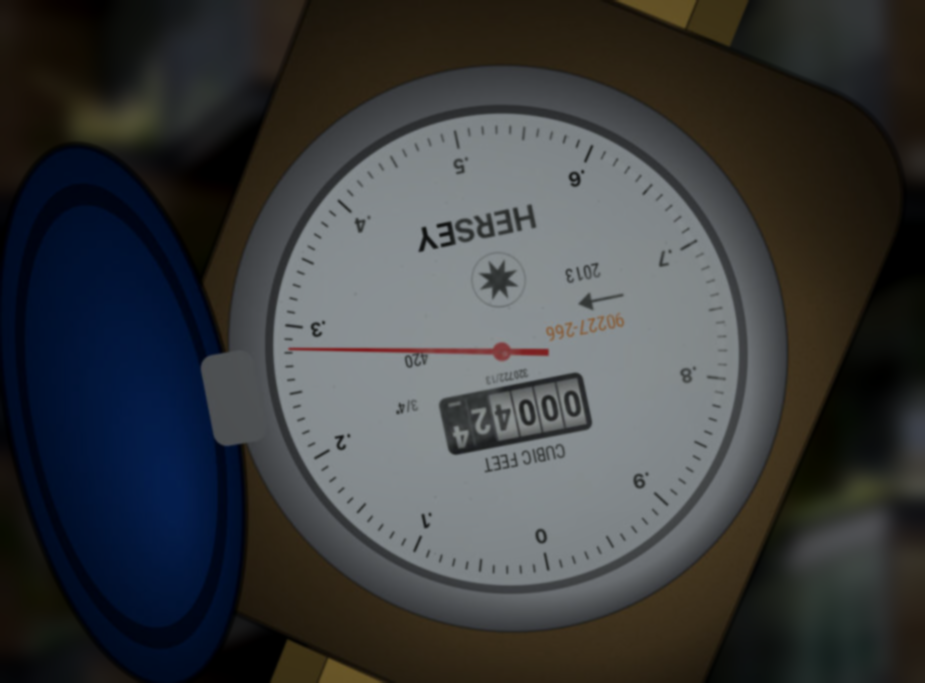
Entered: 424.28 ft³
